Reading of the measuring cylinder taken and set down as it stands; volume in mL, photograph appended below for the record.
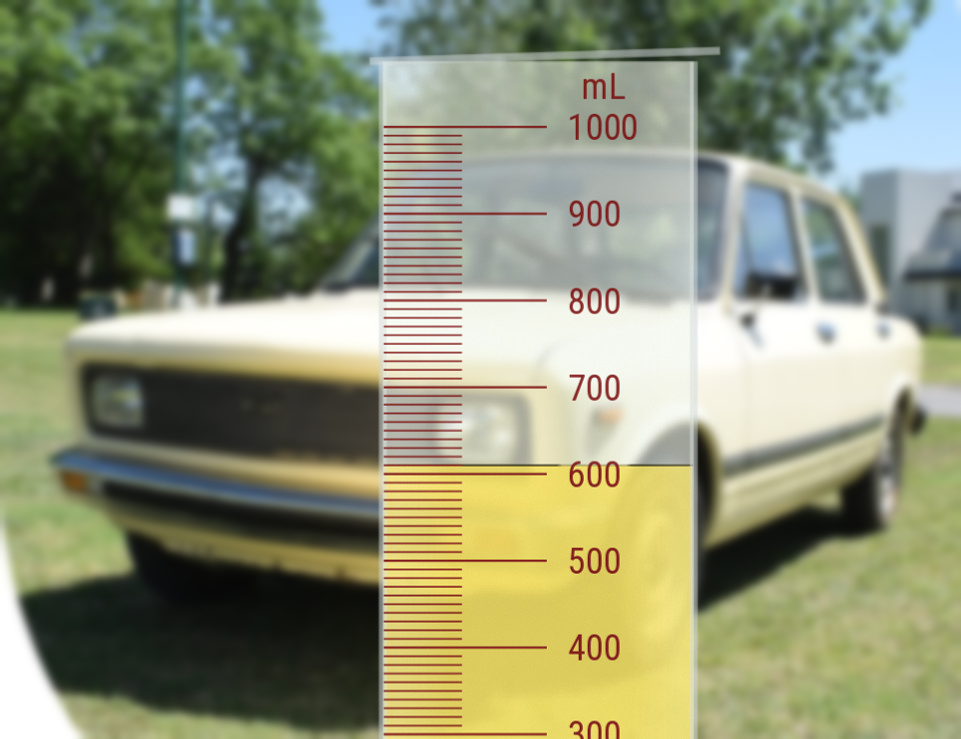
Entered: 610 mL
